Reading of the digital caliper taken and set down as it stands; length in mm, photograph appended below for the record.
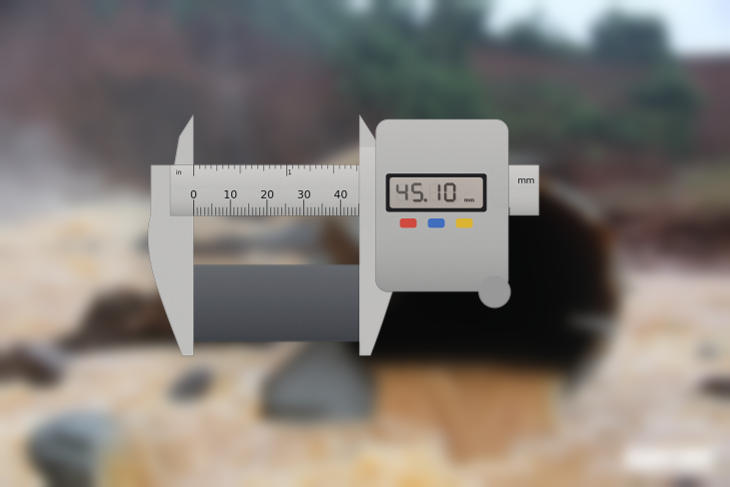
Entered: 45.10 mm
